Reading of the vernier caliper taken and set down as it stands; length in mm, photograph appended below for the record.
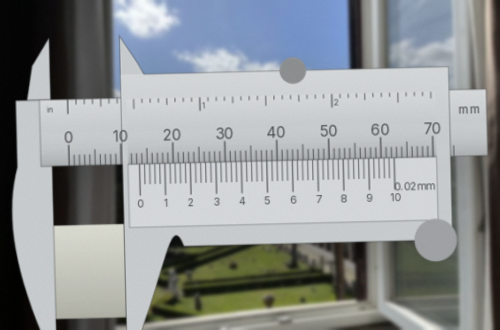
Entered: 13.5 mm
